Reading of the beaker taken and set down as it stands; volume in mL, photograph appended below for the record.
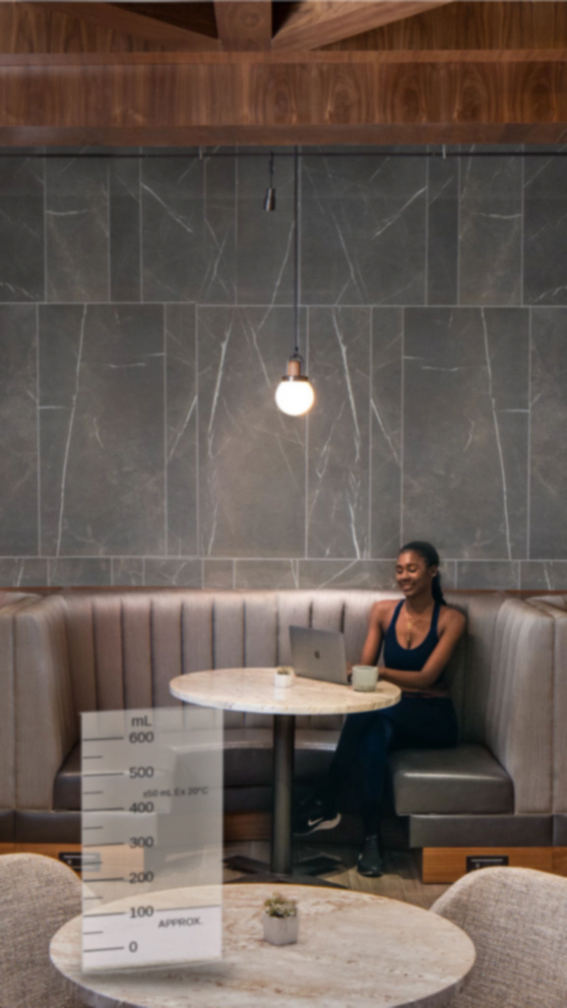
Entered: 100 mL
